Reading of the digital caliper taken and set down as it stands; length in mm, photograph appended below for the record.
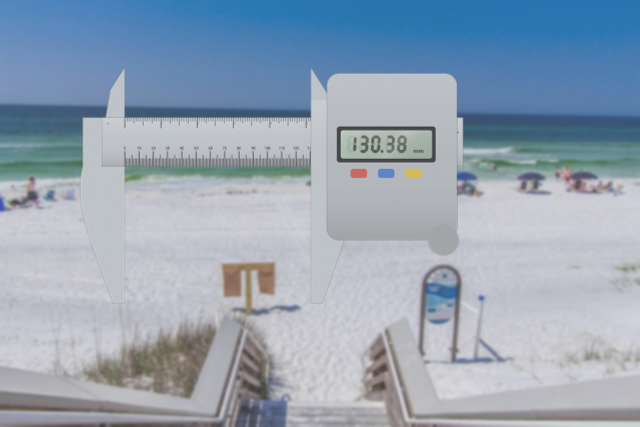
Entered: 130.38 mm
